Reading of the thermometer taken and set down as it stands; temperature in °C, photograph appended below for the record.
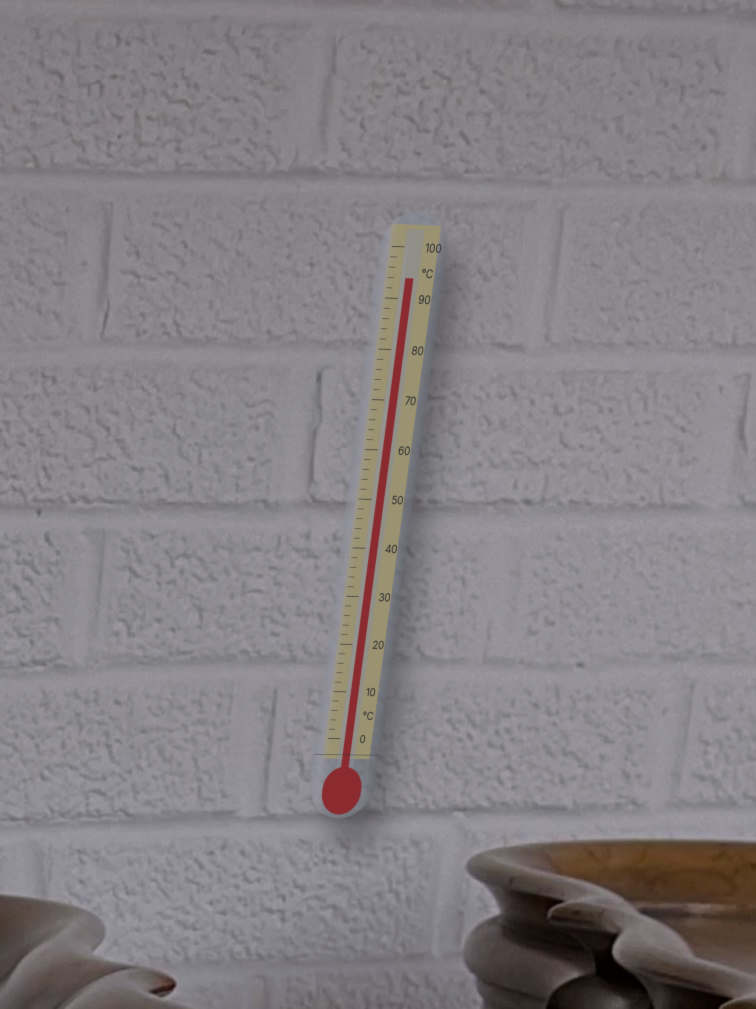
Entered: 94 °C
